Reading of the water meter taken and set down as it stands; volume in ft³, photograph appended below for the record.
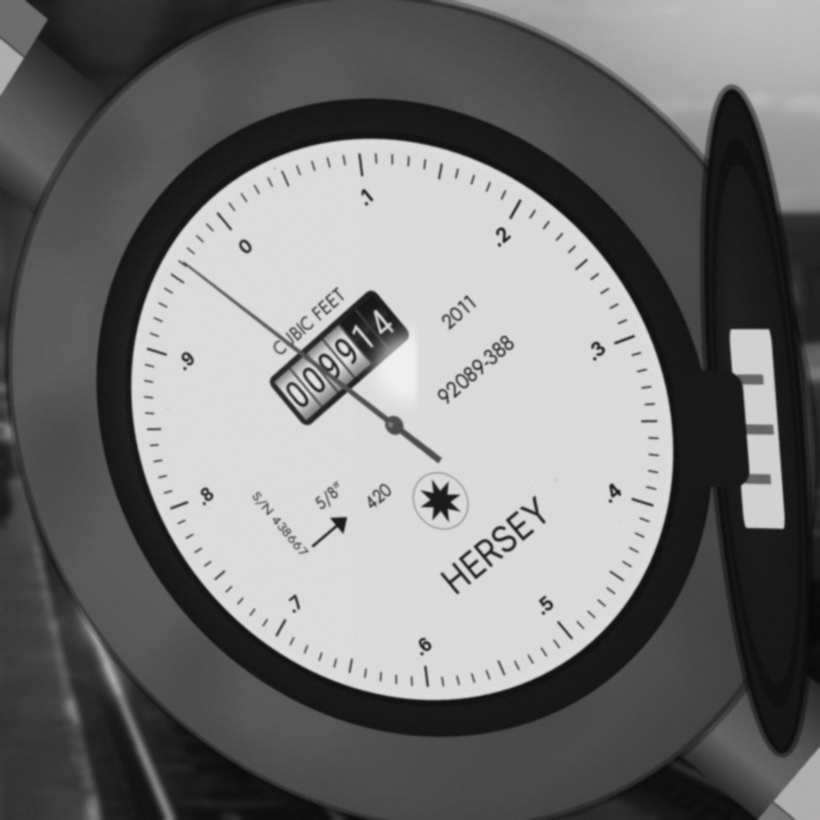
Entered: 9913.96 ft³
